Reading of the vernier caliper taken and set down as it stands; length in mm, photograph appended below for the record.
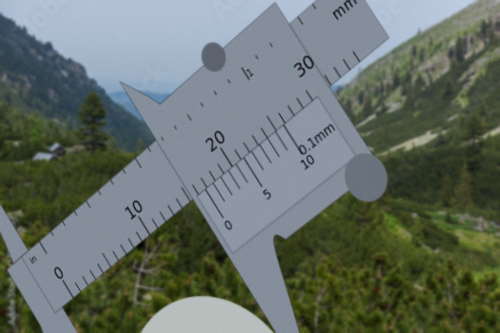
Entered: 16.8 mm
